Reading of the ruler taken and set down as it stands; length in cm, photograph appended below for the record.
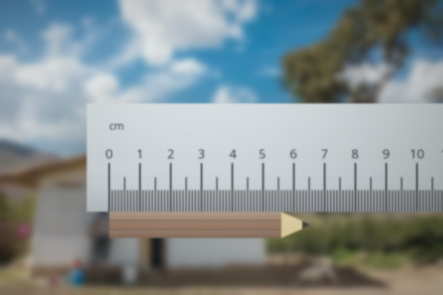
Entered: 6.5 cm
